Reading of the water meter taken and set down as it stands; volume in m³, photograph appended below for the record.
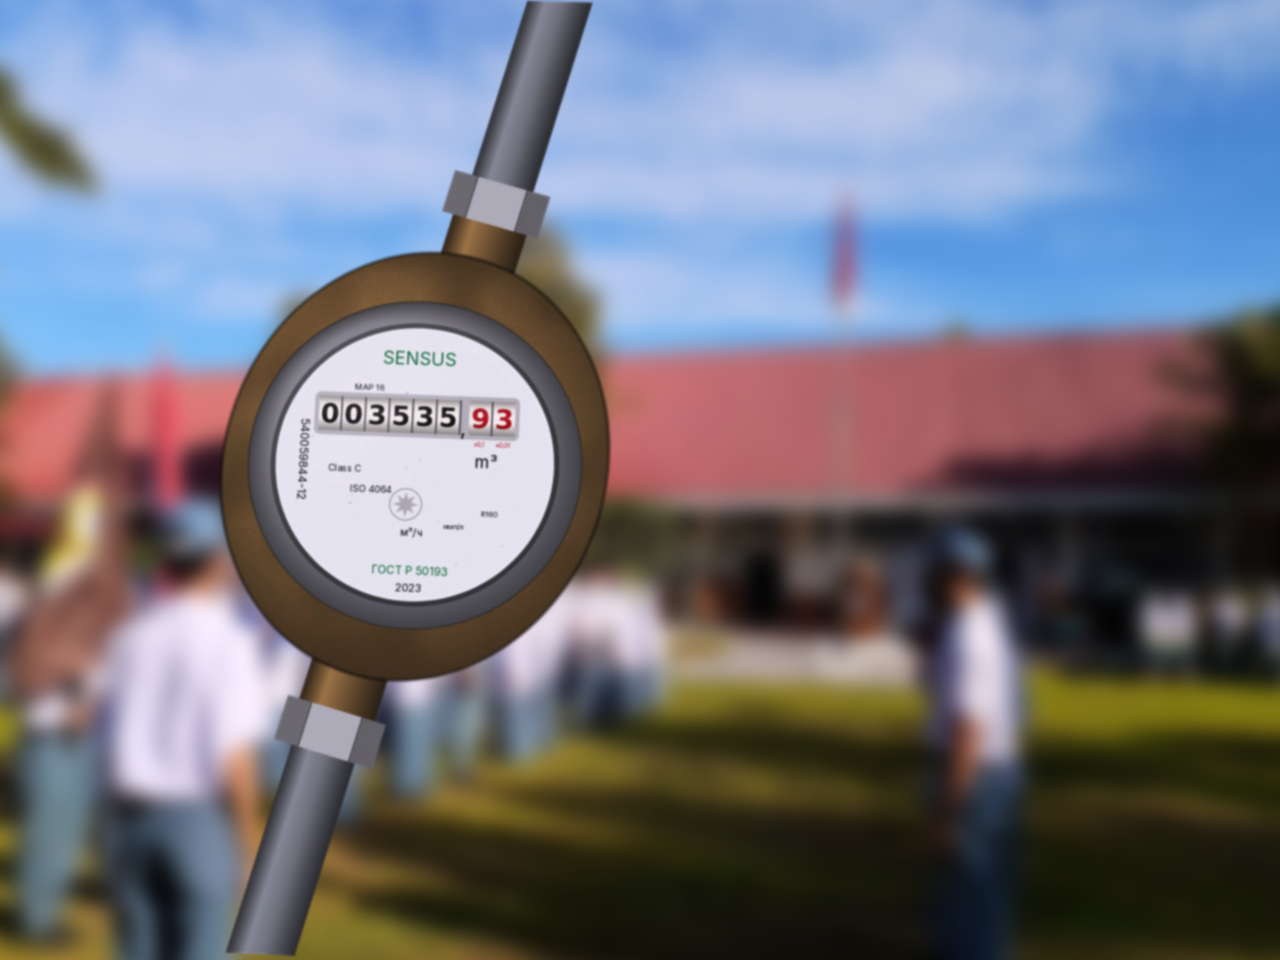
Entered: 3535.93 m³
